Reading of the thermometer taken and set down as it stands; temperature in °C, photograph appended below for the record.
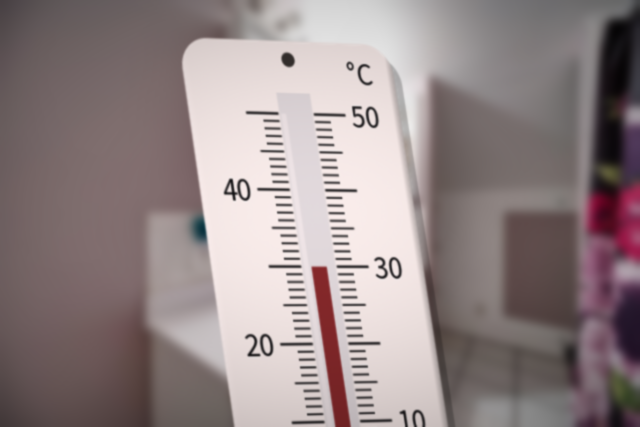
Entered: 30 °C
